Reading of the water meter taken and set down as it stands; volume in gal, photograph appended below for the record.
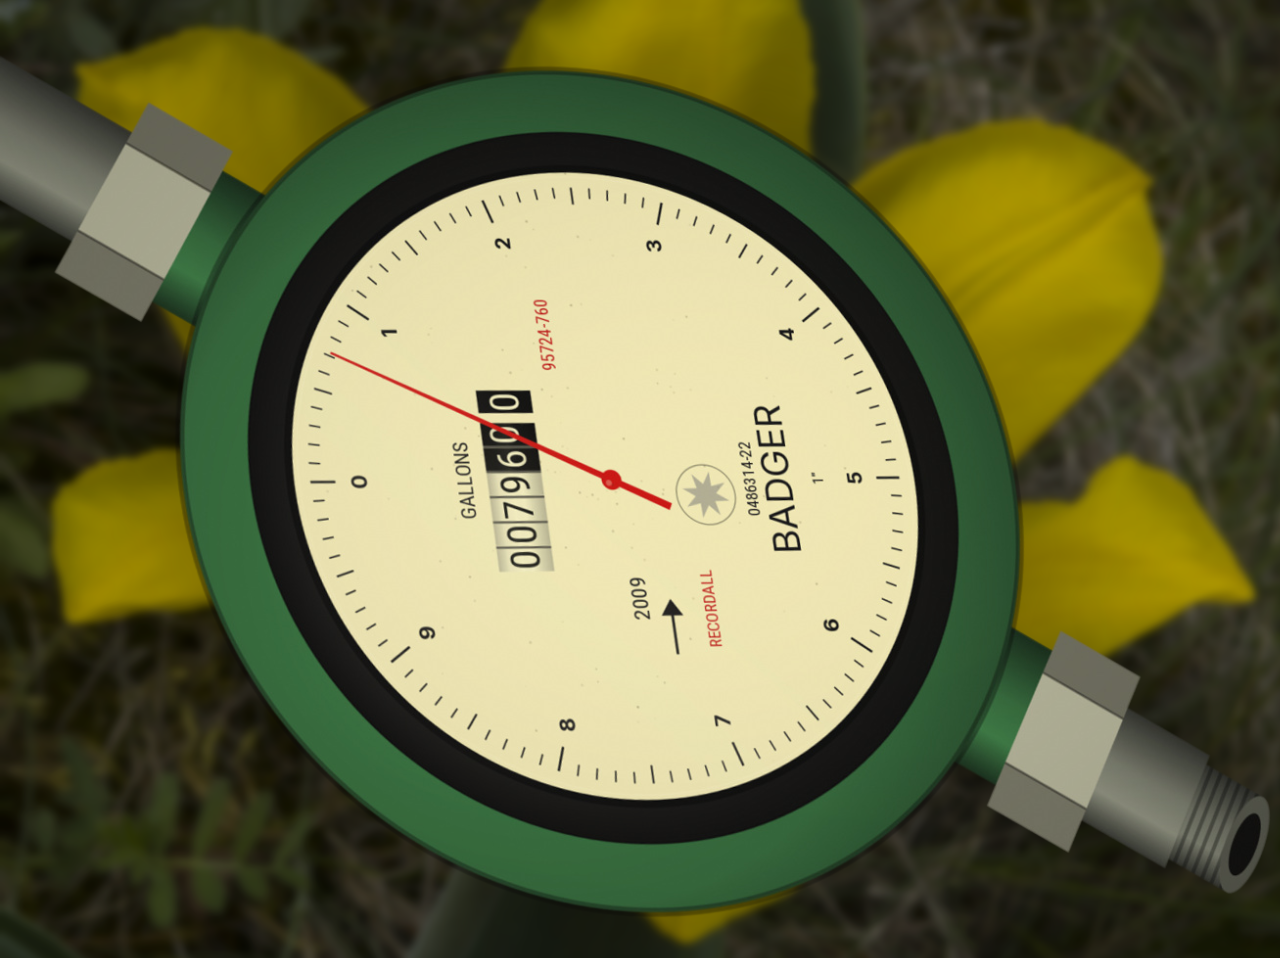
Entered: 79600.7 gal
